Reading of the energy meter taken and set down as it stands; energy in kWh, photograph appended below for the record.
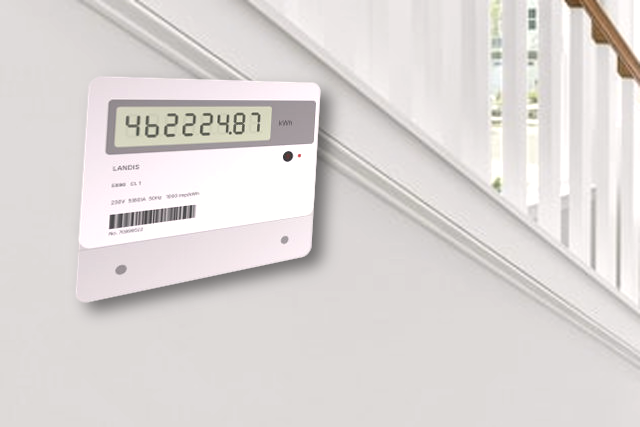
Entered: 462224.87 kWh
